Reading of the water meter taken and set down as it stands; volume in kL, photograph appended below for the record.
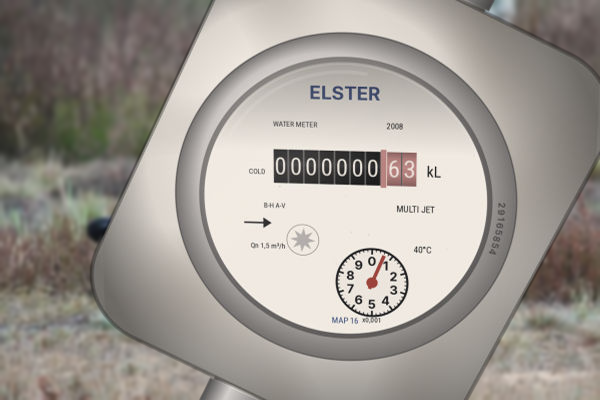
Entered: 0.630 kL
